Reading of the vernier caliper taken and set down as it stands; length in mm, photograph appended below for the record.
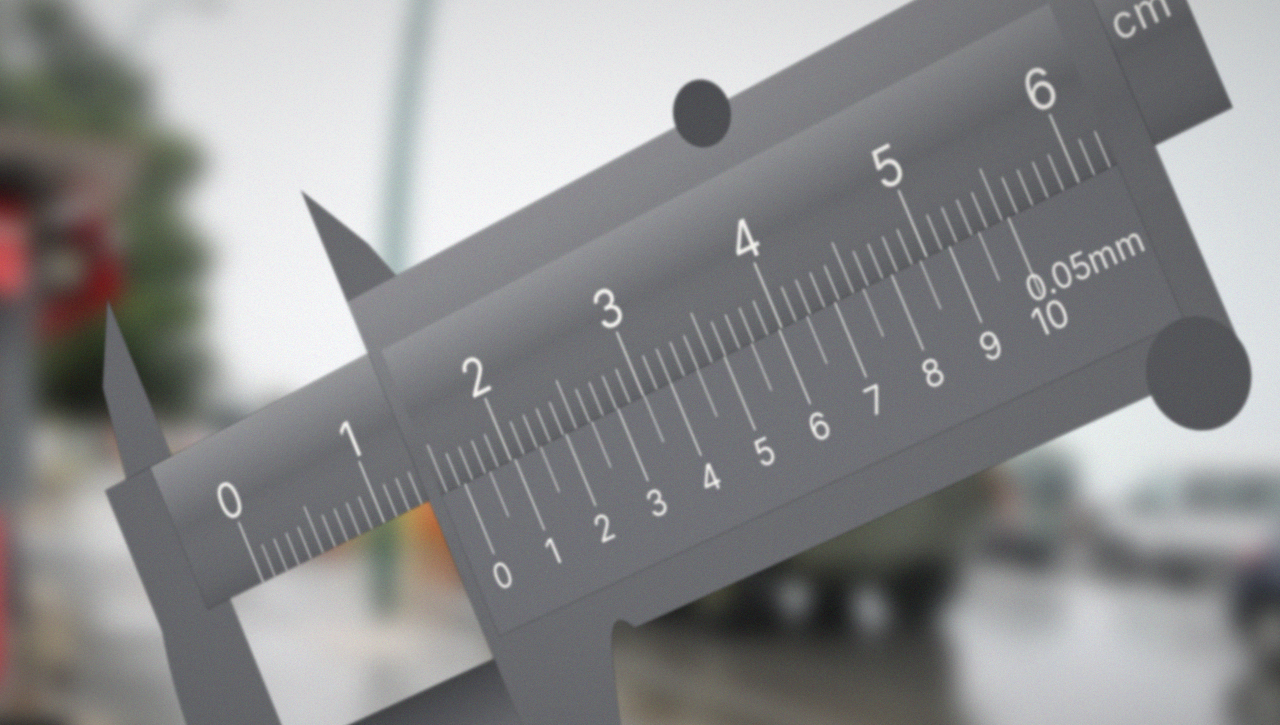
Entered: 16.4 mm
